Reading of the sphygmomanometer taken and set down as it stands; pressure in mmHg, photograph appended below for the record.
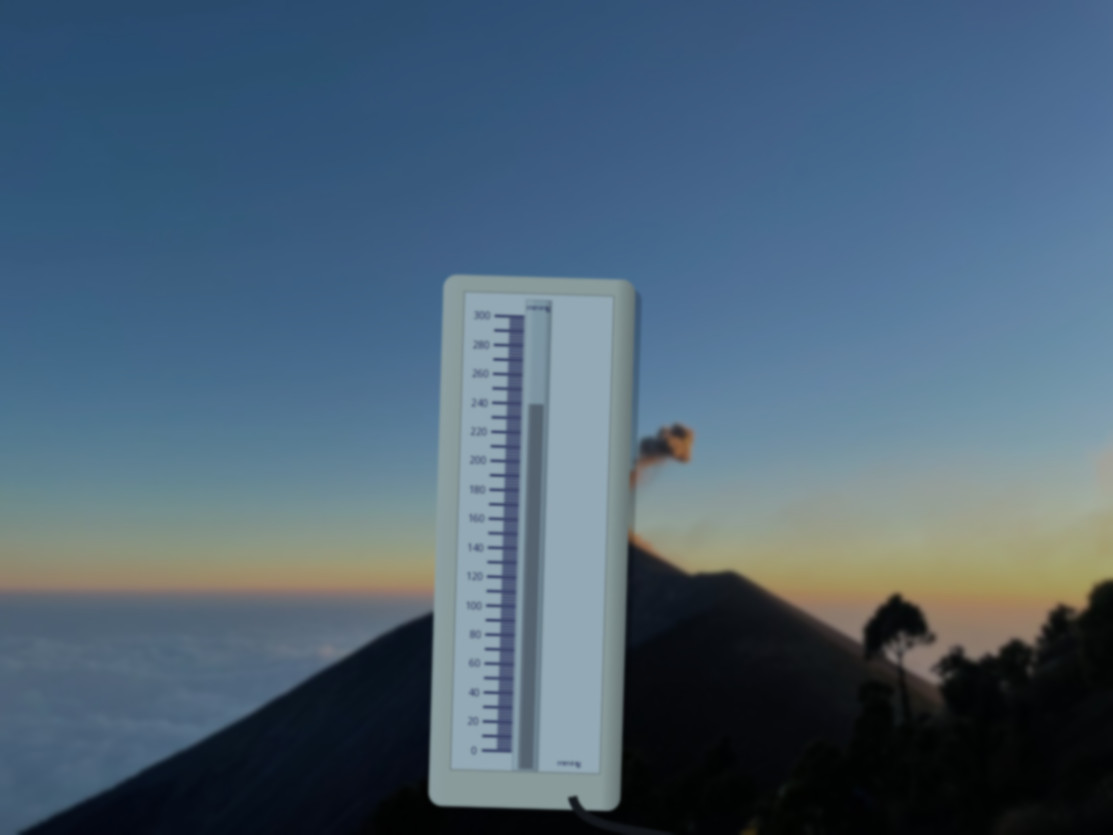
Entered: 240 mmHg
